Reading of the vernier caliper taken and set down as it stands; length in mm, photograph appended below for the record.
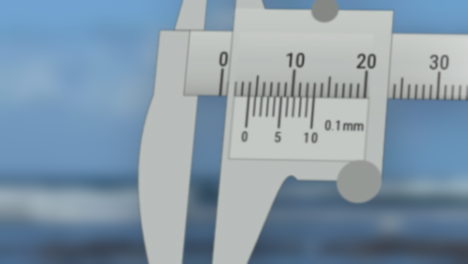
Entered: 4.0 mm
